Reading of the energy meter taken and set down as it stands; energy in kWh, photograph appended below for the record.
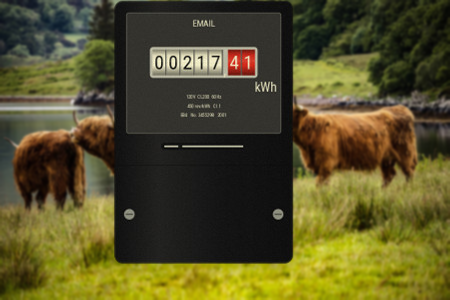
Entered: 217.41 kWh
